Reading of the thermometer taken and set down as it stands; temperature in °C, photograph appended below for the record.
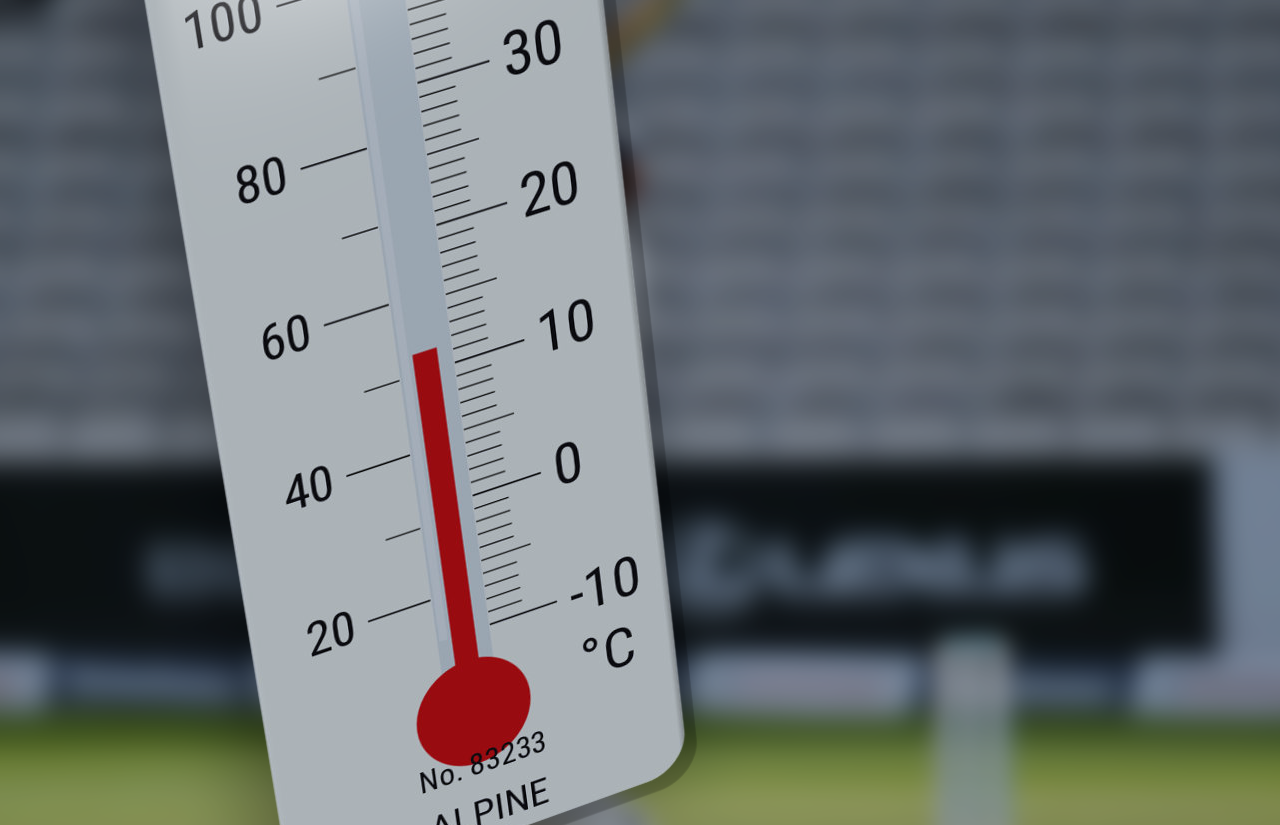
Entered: 11.5 °C
